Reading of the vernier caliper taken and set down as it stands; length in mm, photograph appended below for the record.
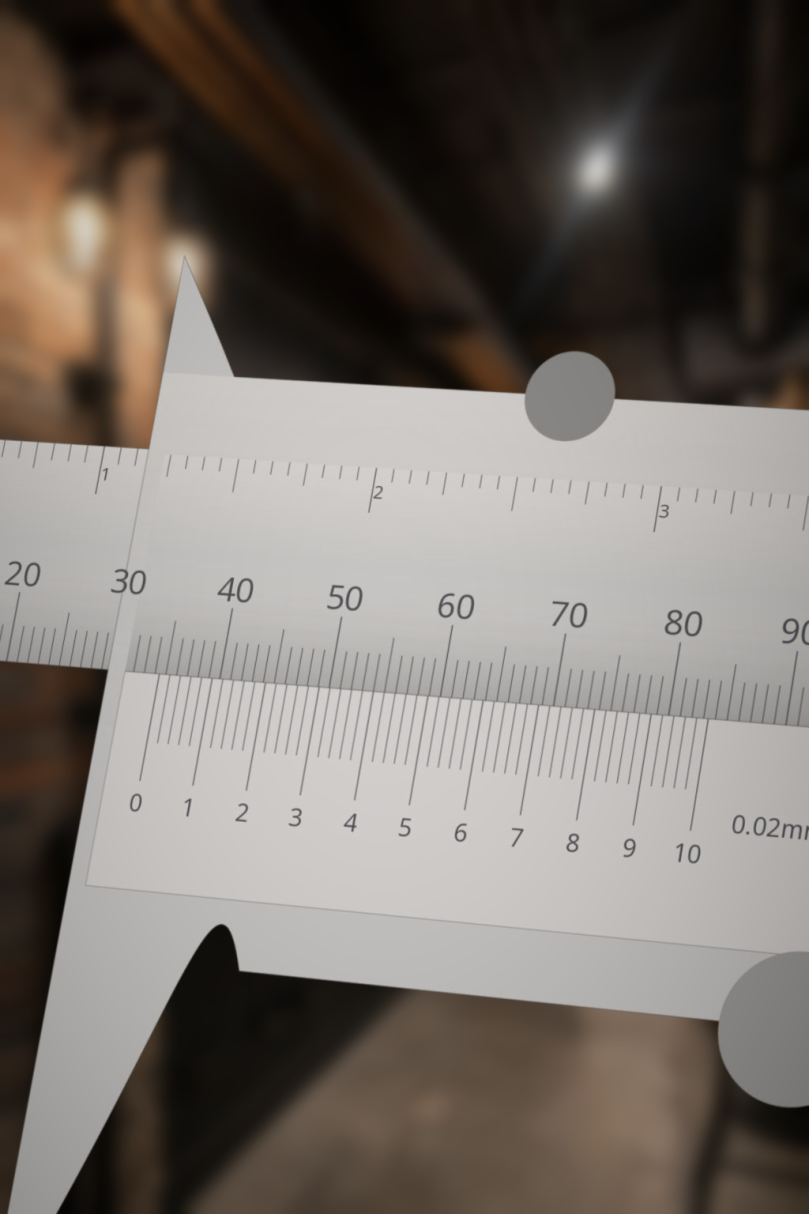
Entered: 34.4 mm
